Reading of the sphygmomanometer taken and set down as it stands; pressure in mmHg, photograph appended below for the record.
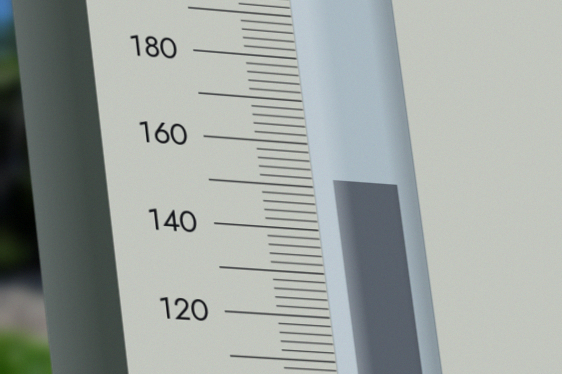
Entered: 152 mmHg
